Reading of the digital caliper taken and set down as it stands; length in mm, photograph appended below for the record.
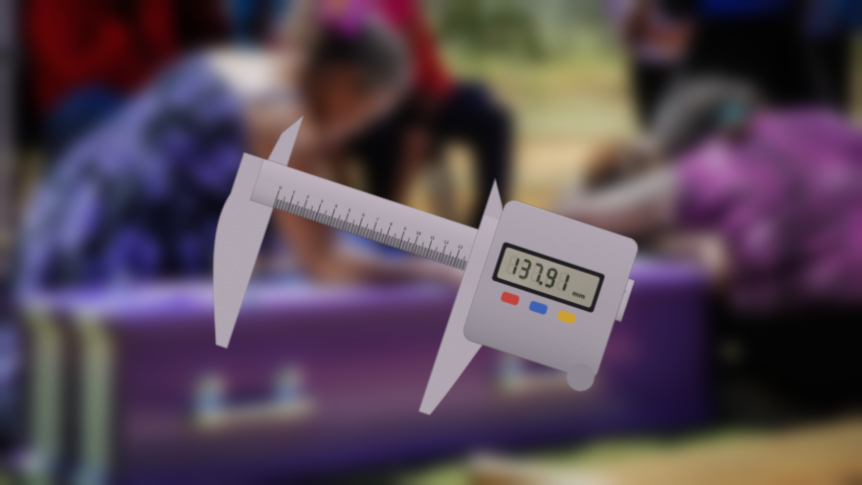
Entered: 137.91 mm
